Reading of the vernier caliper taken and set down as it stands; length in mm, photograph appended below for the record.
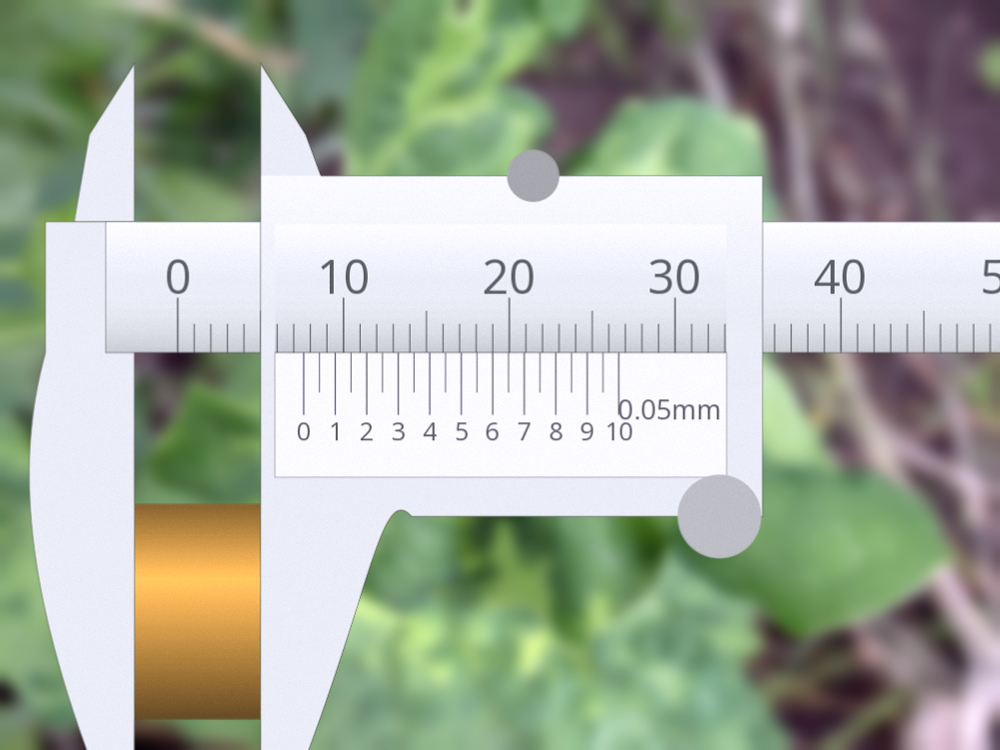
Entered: 7.6 mm
